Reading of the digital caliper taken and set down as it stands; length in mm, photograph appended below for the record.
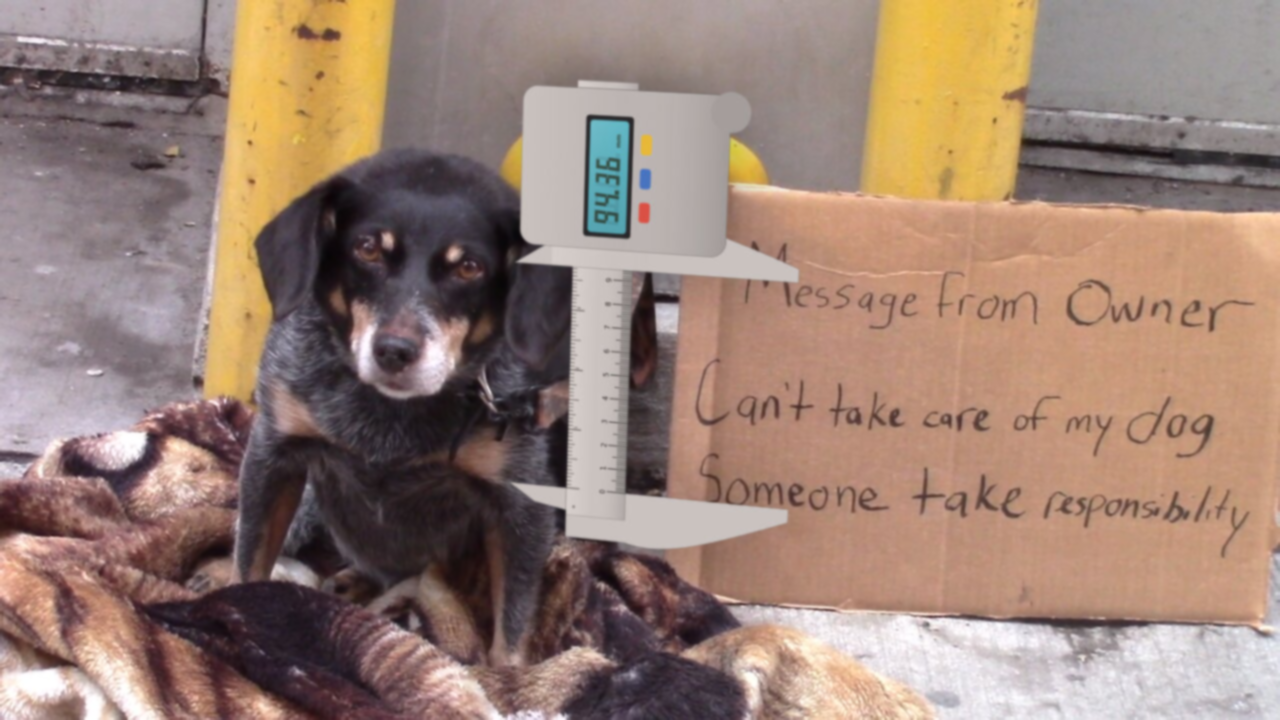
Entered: 94.36 mm
